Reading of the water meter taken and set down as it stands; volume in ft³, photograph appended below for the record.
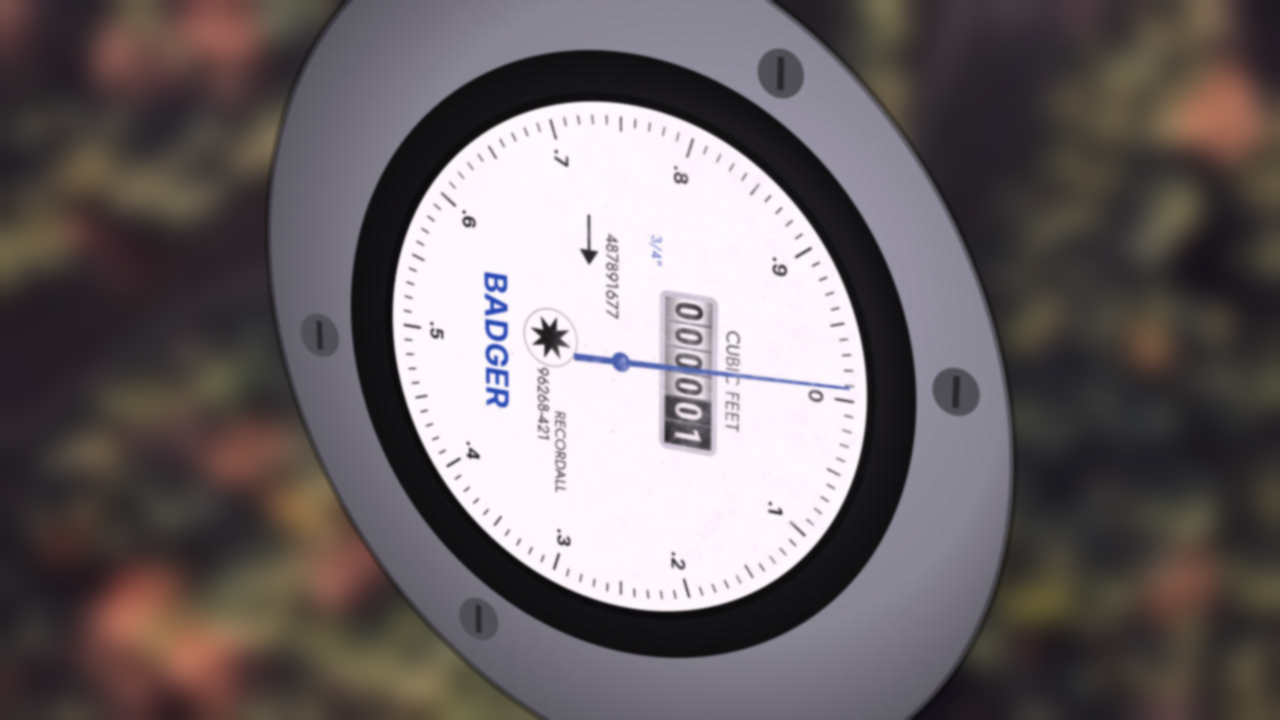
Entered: 0.99 ft³
